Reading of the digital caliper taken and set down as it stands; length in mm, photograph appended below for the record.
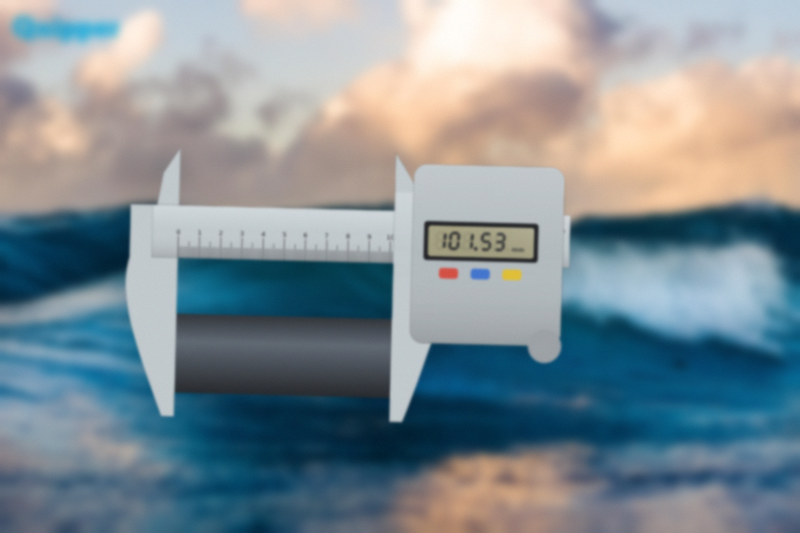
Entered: 101.53 mm
